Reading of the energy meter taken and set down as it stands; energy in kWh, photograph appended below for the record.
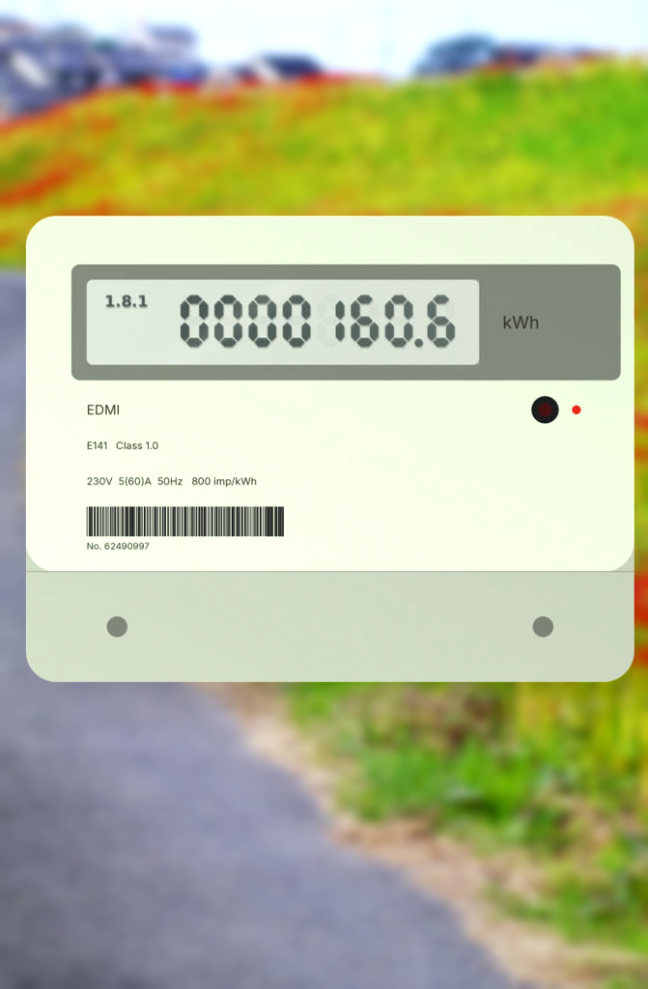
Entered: 160.6 kWh
